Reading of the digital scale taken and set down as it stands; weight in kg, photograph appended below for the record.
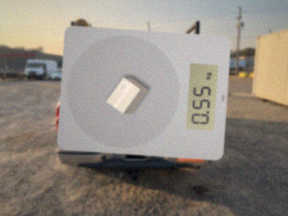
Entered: 0.55 kg
